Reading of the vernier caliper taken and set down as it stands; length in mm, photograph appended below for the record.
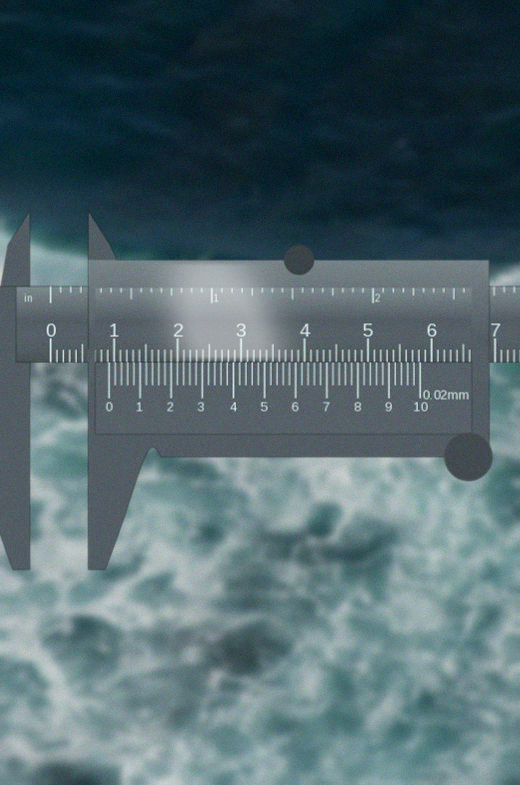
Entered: 9.2 mm
